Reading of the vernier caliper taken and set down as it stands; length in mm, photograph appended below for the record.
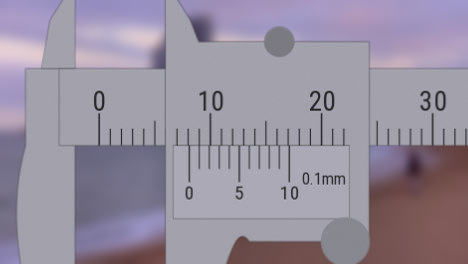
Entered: 8.1 mm
